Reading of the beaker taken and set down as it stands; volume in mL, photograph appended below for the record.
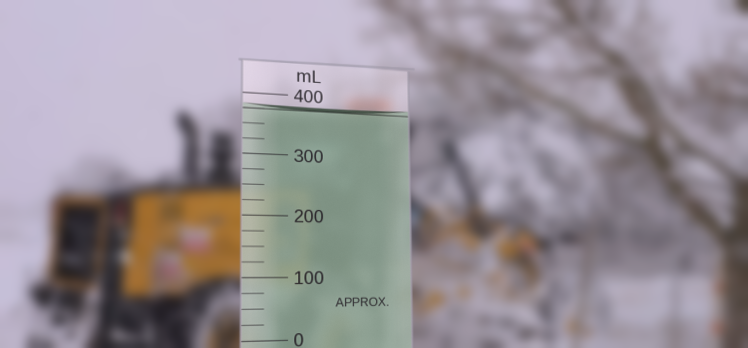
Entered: 375 mL
